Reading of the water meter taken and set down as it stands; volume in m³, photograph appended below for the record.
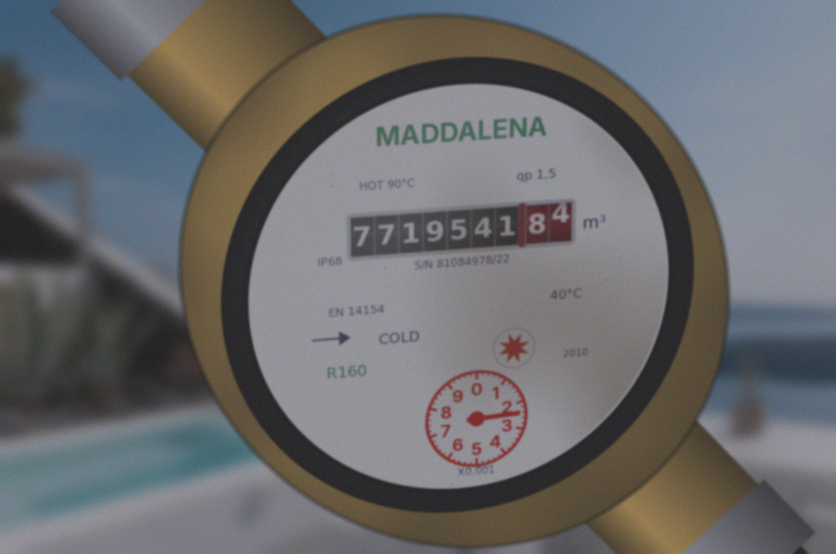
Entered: 7719541.842 m³
